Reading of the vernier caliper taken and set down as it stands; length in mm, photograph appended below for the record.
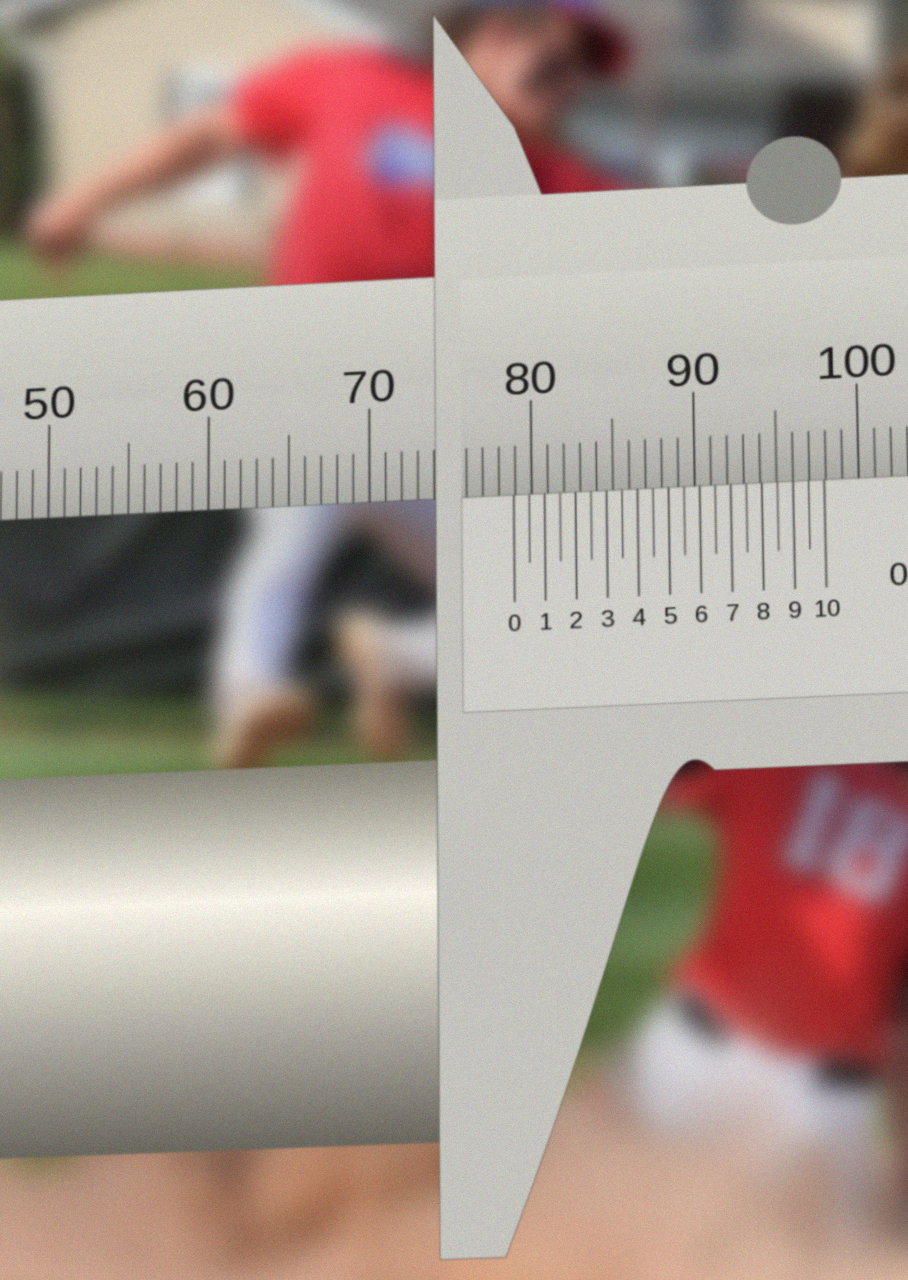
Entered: 78.9 mm
